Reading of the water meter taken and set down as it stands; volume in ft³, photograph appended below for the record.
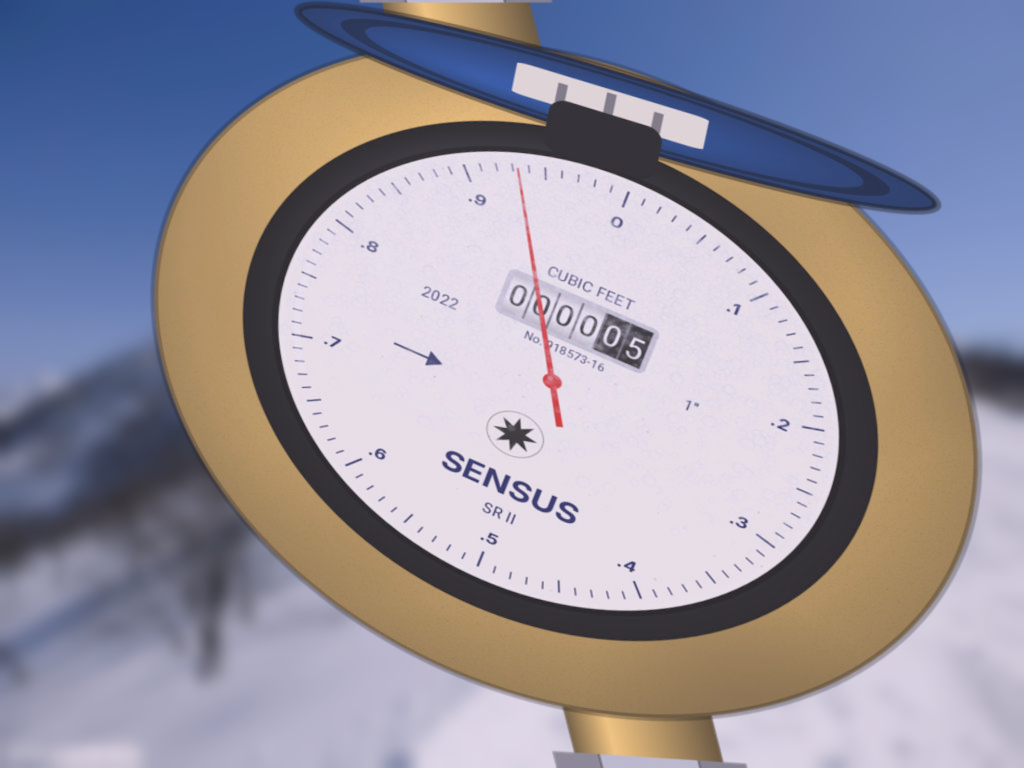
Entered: 4.93 ft³
